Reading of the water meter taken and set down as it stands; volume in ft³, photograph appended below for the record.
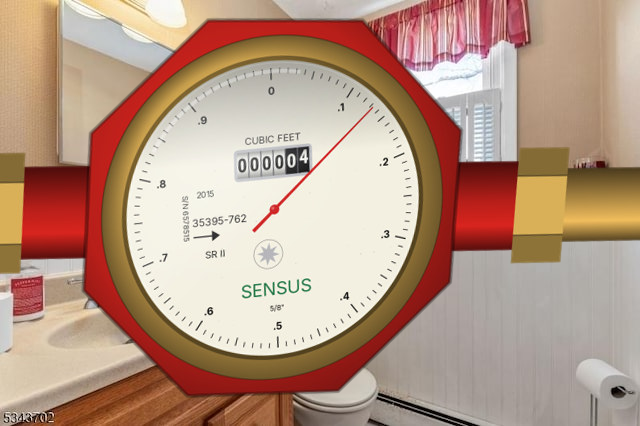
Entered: 4.13 ft³
